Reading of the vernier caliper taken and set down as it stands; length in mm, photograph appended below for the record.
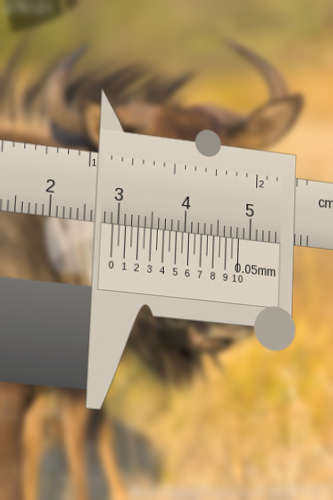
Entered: 29.2 mm
